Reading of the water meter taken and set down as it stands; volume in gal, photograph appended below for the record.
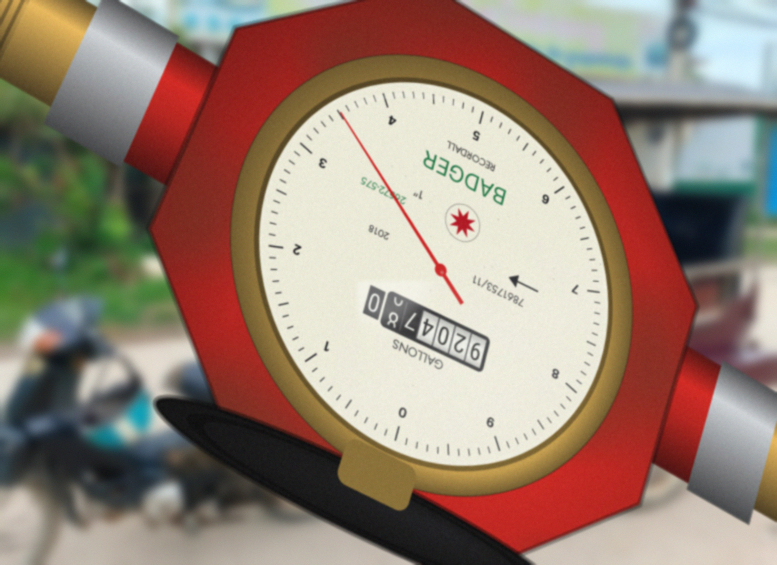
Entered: 9204783.5 gal
